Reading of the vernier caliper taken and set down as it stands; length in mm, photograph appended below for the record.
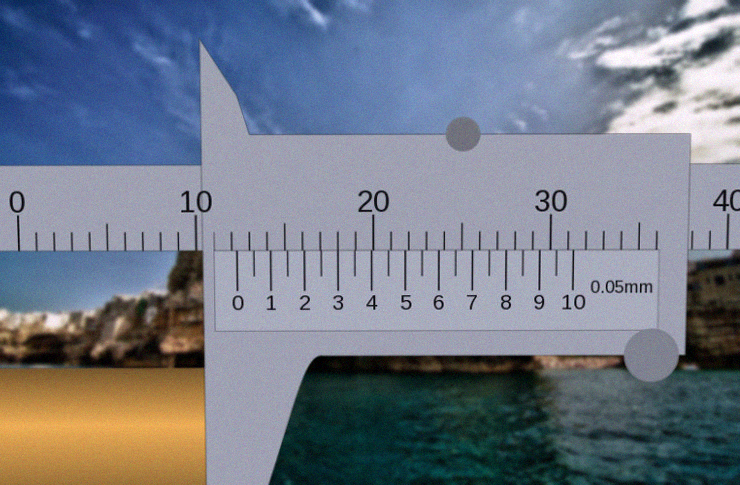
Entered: 12.3 mm
